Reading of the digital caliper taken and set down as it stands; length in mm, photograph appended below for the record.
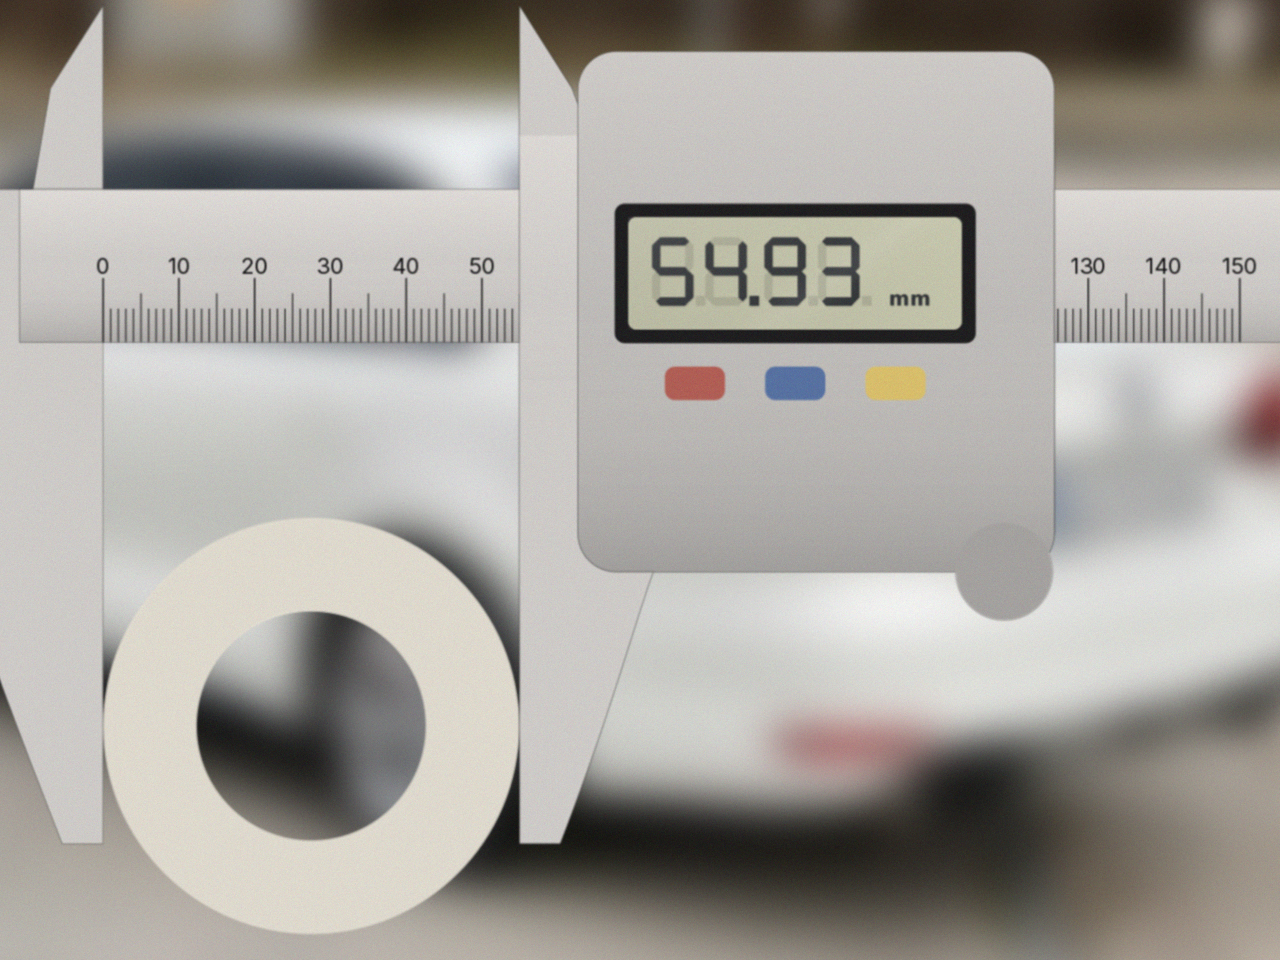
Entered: 54.93 mm
